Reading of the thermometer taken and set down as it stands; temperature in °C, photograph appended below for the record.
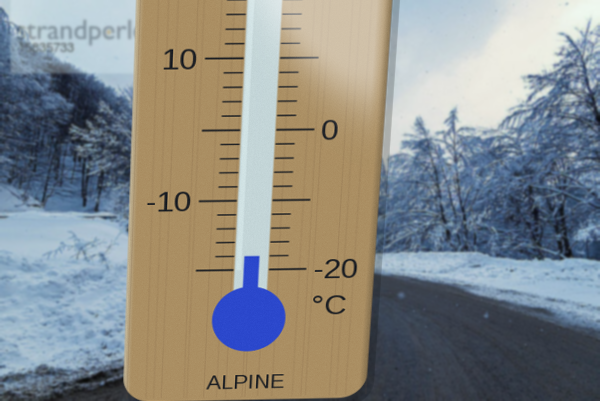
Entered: -18 °C
